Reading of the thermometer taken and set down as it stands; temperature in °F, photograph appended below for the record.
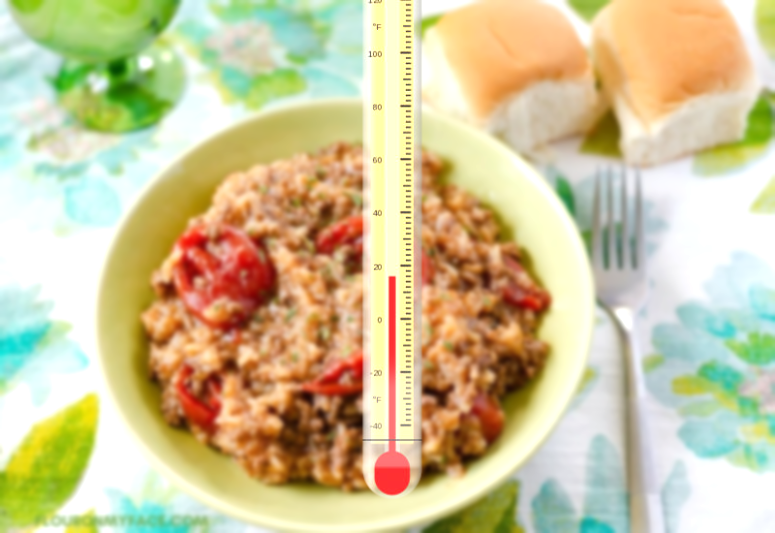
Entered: 16 °F
